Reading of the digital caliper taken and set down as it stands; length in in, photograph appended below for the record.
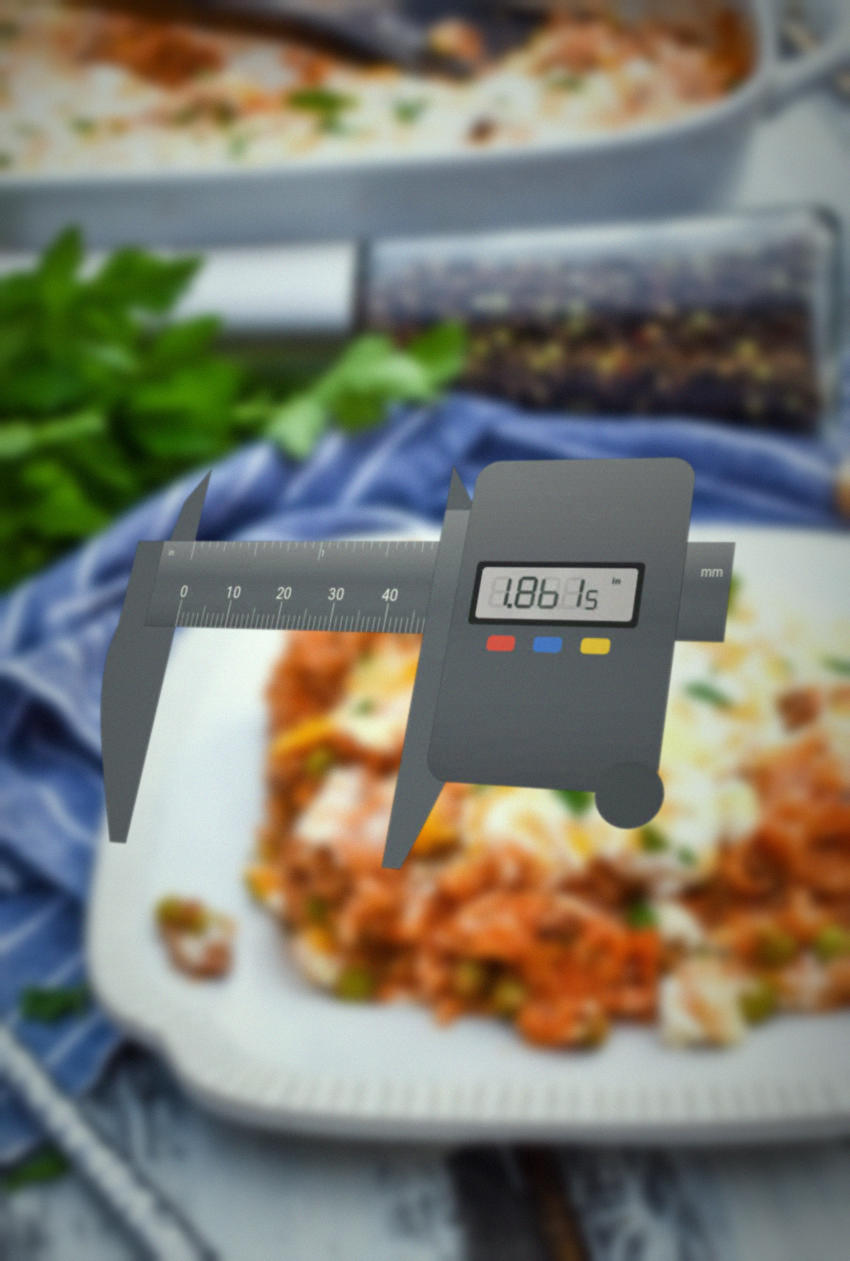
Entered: 1.8615 in
